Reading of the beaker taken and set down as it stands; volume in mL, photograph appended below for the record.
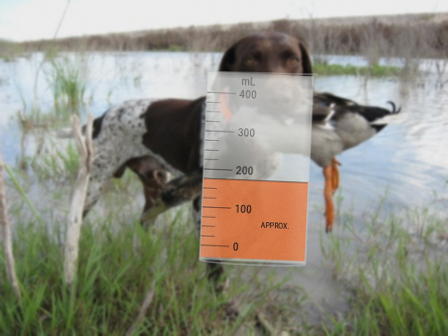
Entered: 175 mL
